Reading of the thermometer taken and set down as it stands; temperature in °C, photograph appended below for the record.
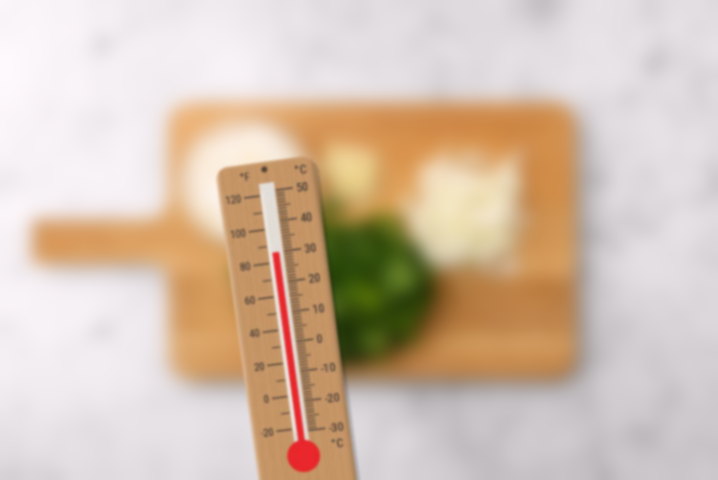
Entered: 30 °C
